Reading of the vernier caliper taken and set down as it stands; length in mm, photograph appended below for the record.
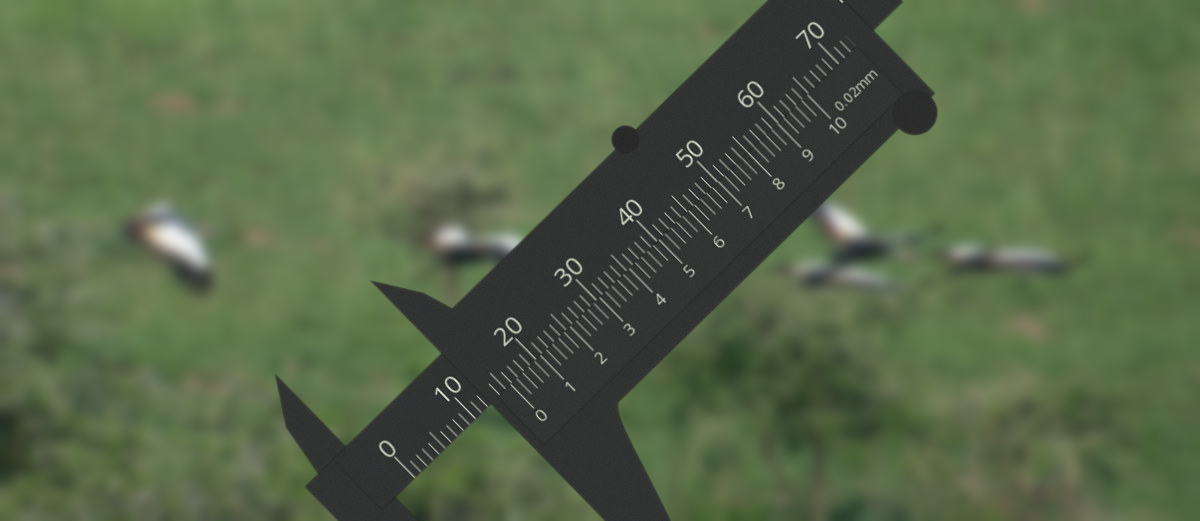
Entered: 15.8 mm
